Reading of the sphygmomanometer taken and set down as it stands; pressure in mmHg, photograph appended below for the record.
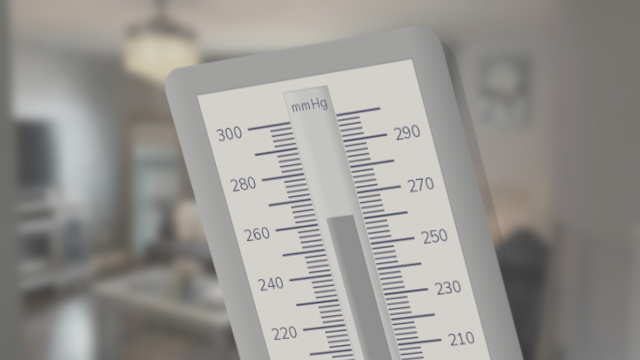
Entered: 262 mmHg
